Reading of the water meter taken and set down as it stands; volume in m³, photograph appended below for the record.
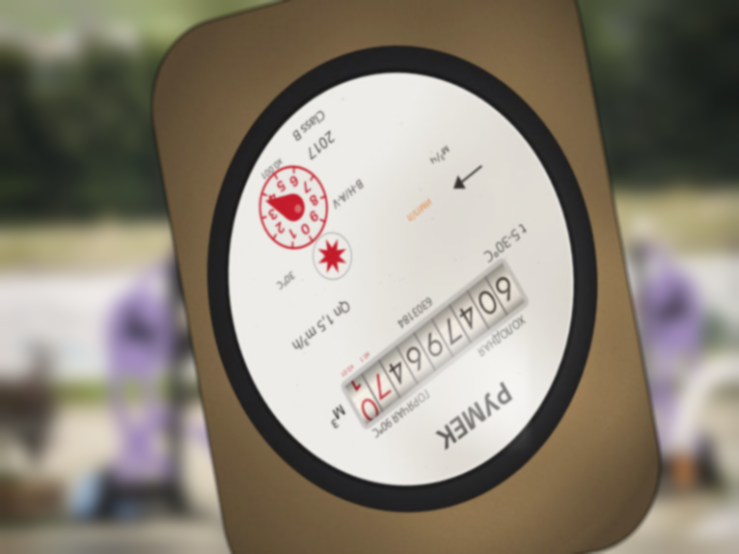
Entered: 6047964.703 m³
